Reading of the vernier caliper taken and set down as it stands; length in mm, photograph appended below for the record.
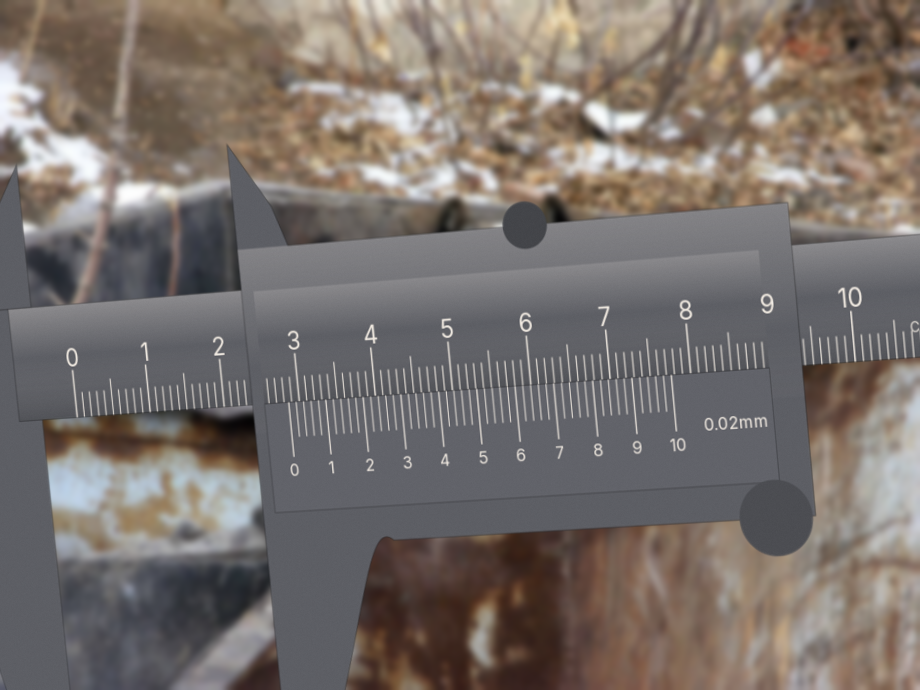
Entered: 28.6 mm
